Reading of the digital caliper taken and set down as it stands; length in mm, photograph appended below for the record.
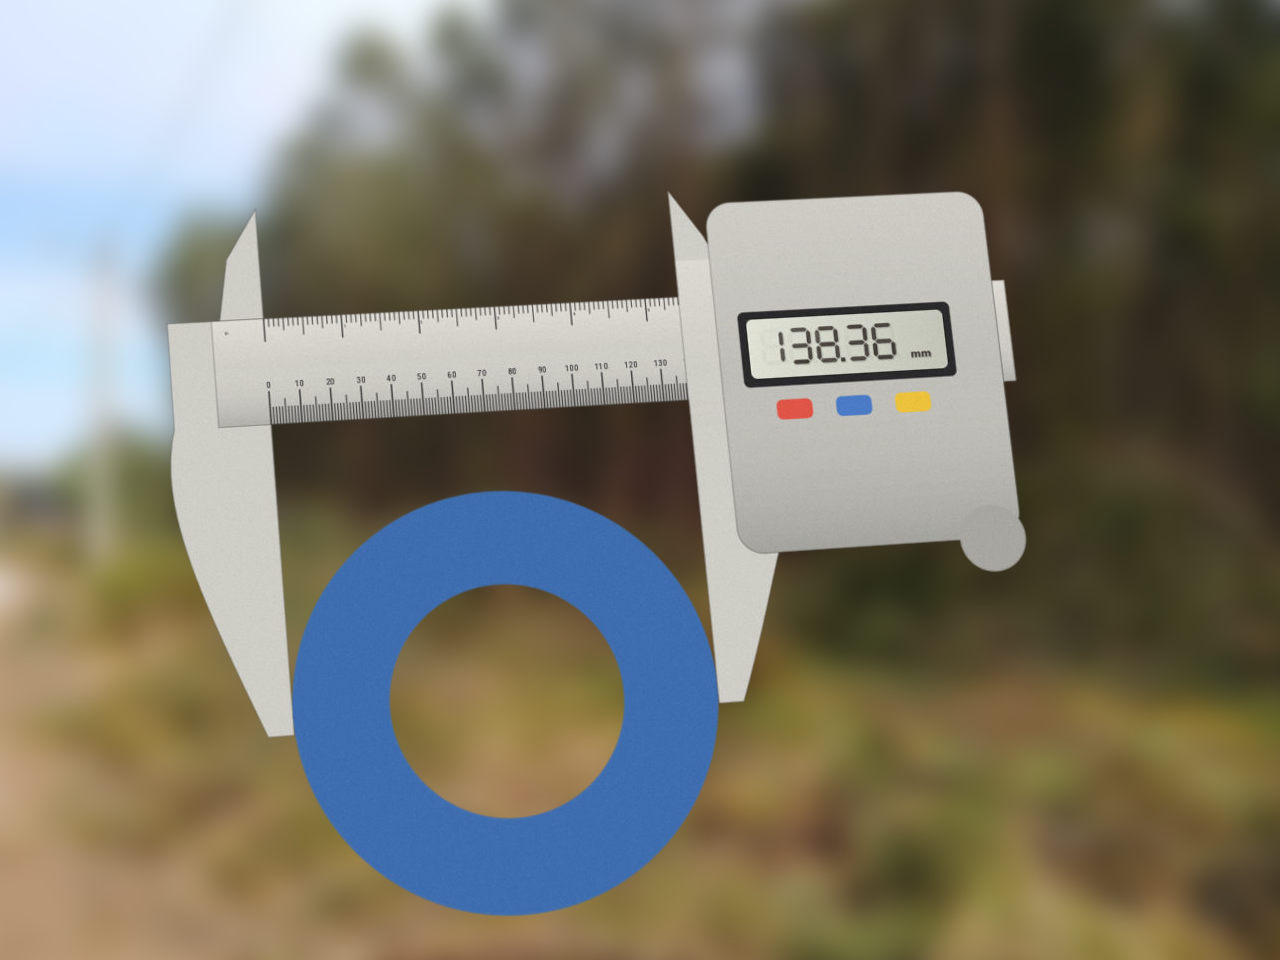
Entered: 138.36 mm
